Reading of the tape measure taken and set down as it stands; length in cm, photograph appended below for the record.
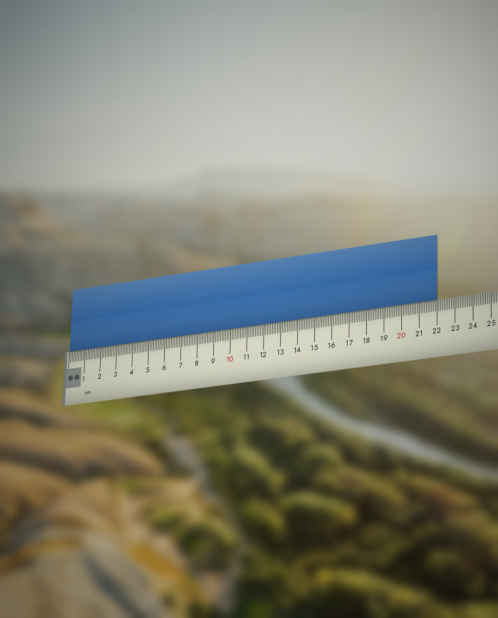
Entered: 22 cm
